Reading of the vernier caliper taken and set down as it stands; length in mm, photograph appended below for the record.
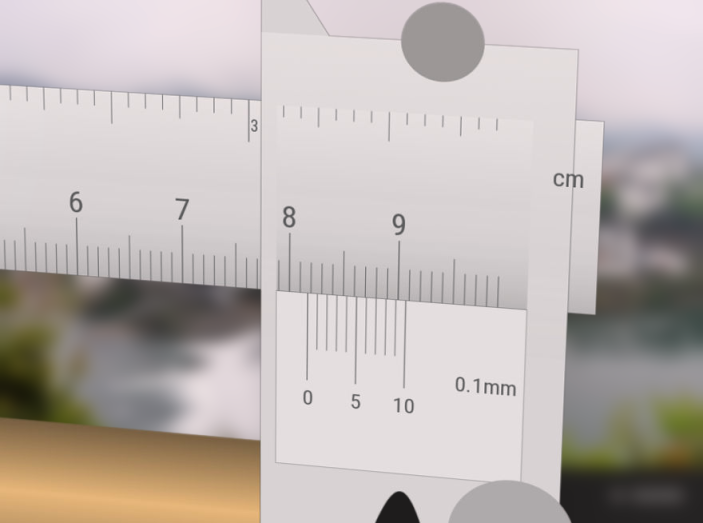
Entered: 81.7 mm
